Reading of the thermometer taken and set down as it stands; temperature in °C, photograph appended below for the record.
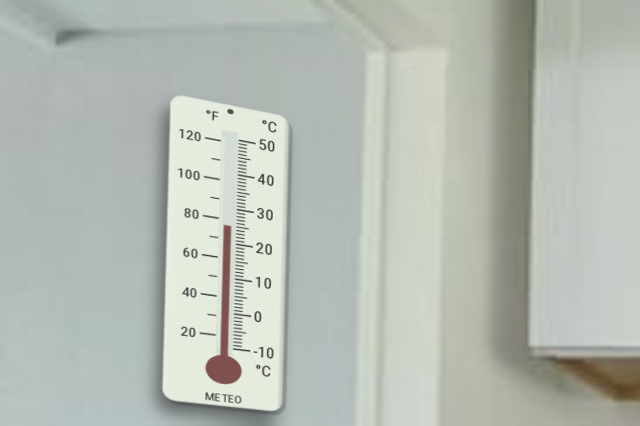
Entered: 25 °C
